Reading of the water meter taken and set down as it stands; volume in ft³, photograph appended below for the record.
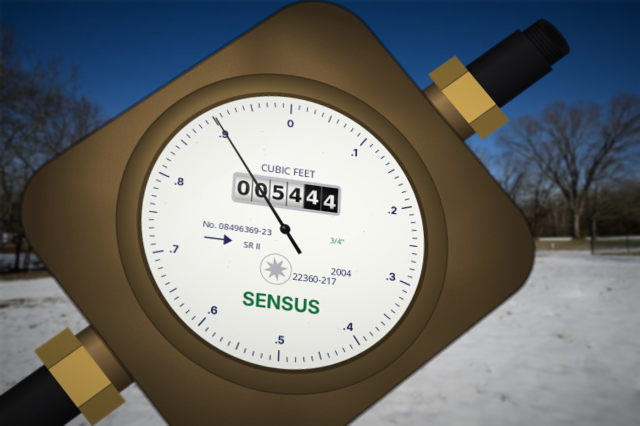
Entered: 5443.90 ft³
